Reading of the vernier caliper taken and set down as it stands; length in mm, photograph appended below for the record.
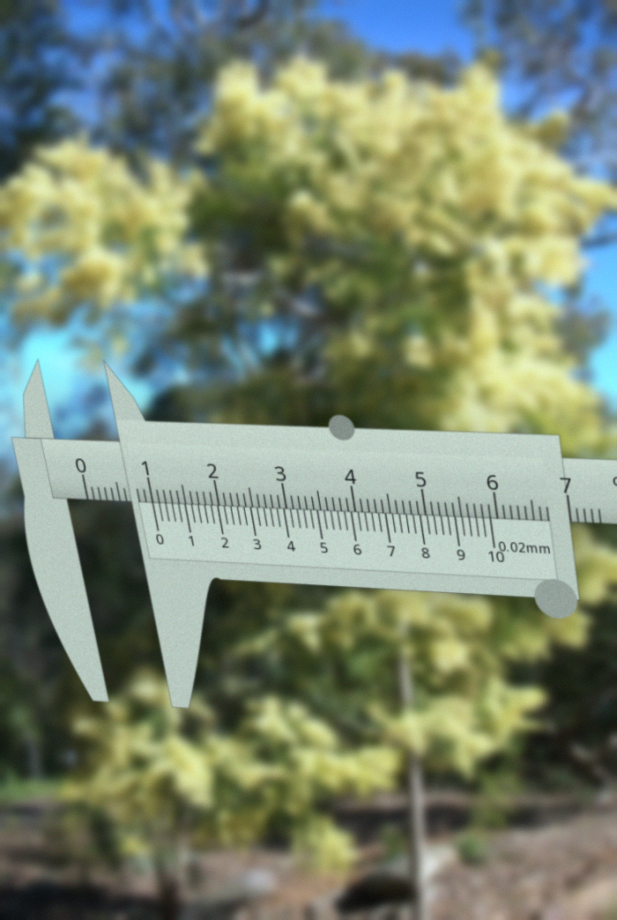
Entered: 10.0 mm
